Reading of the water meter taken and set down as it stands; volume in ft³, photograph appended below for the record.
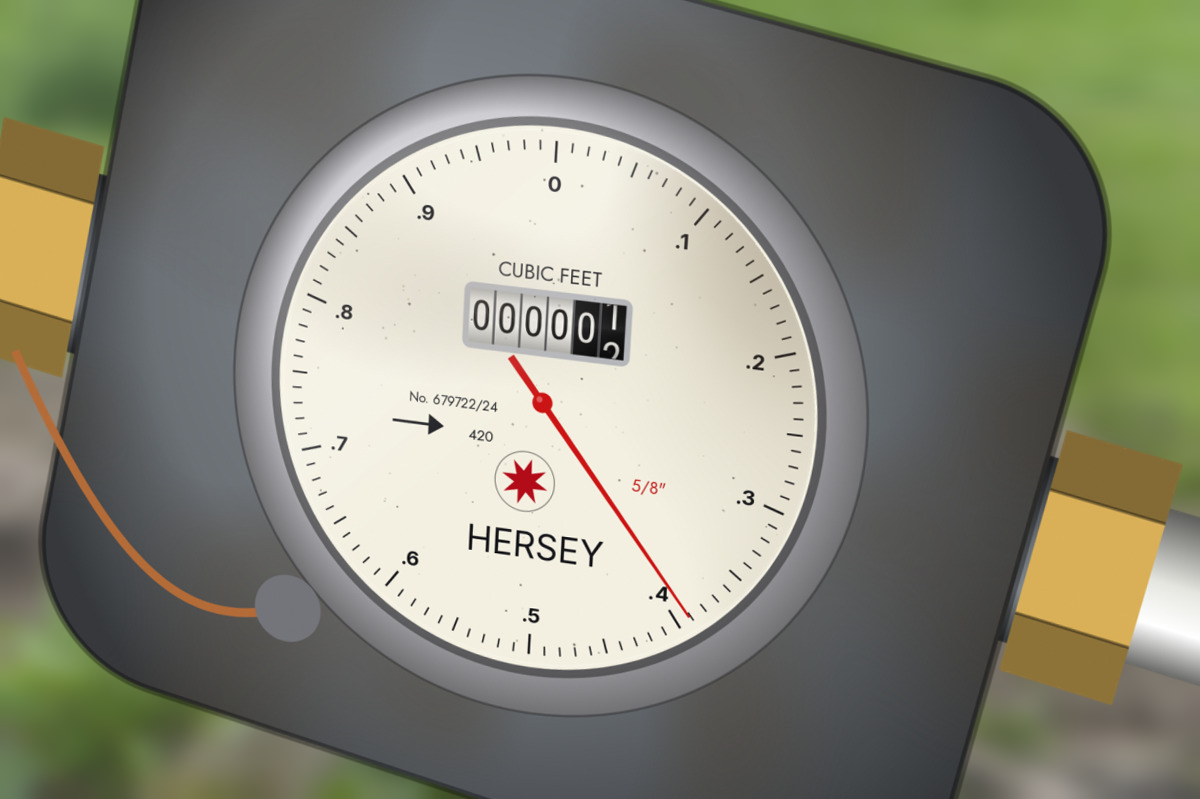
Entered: 1.39 ft³
